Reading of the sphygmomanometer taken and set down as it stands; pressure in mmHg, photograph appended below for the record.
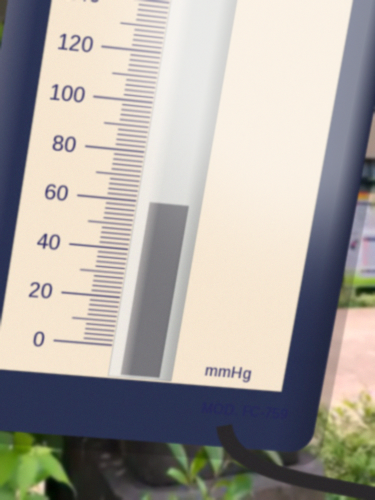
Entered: 60 mmHg
